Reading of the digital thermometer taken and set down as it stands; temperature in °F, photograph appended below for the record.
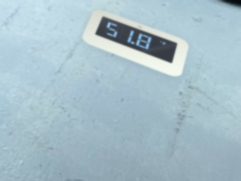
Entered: 51.8 °F
